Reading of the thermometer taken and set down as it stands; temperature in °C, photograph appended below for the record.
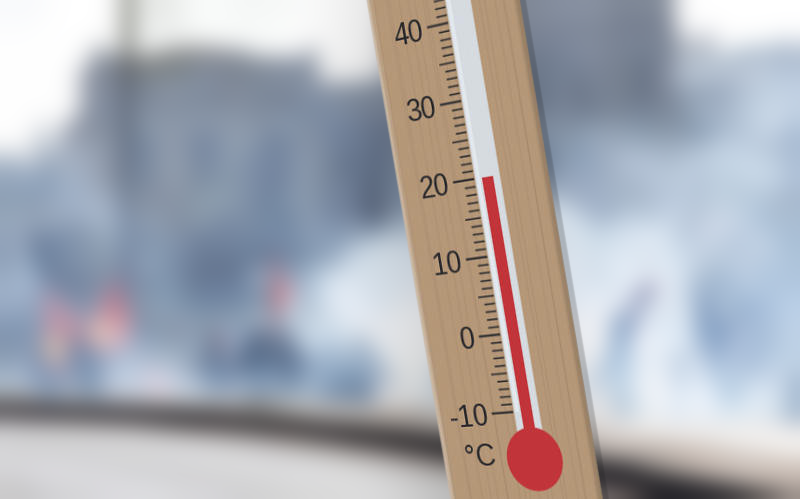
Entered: 20 °C
